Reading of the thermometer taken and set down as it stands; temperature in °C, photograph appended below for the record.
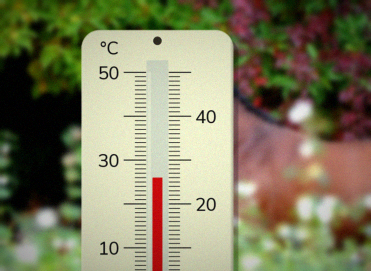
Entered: 26 °C
